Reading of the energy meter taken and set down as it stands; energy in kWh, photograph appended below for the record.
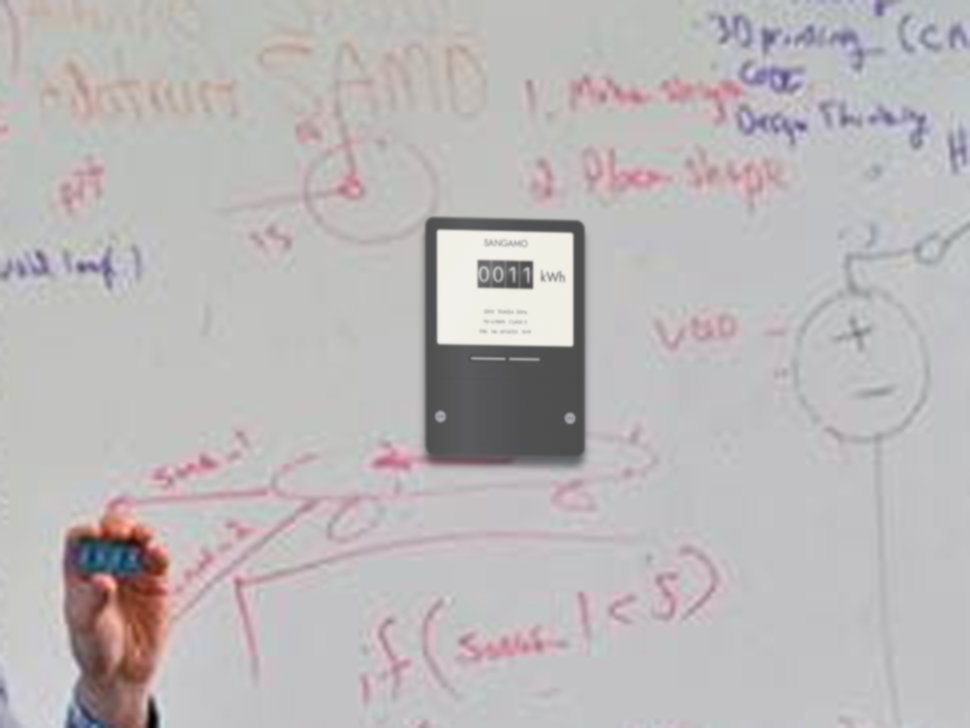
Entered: 11 kWh
